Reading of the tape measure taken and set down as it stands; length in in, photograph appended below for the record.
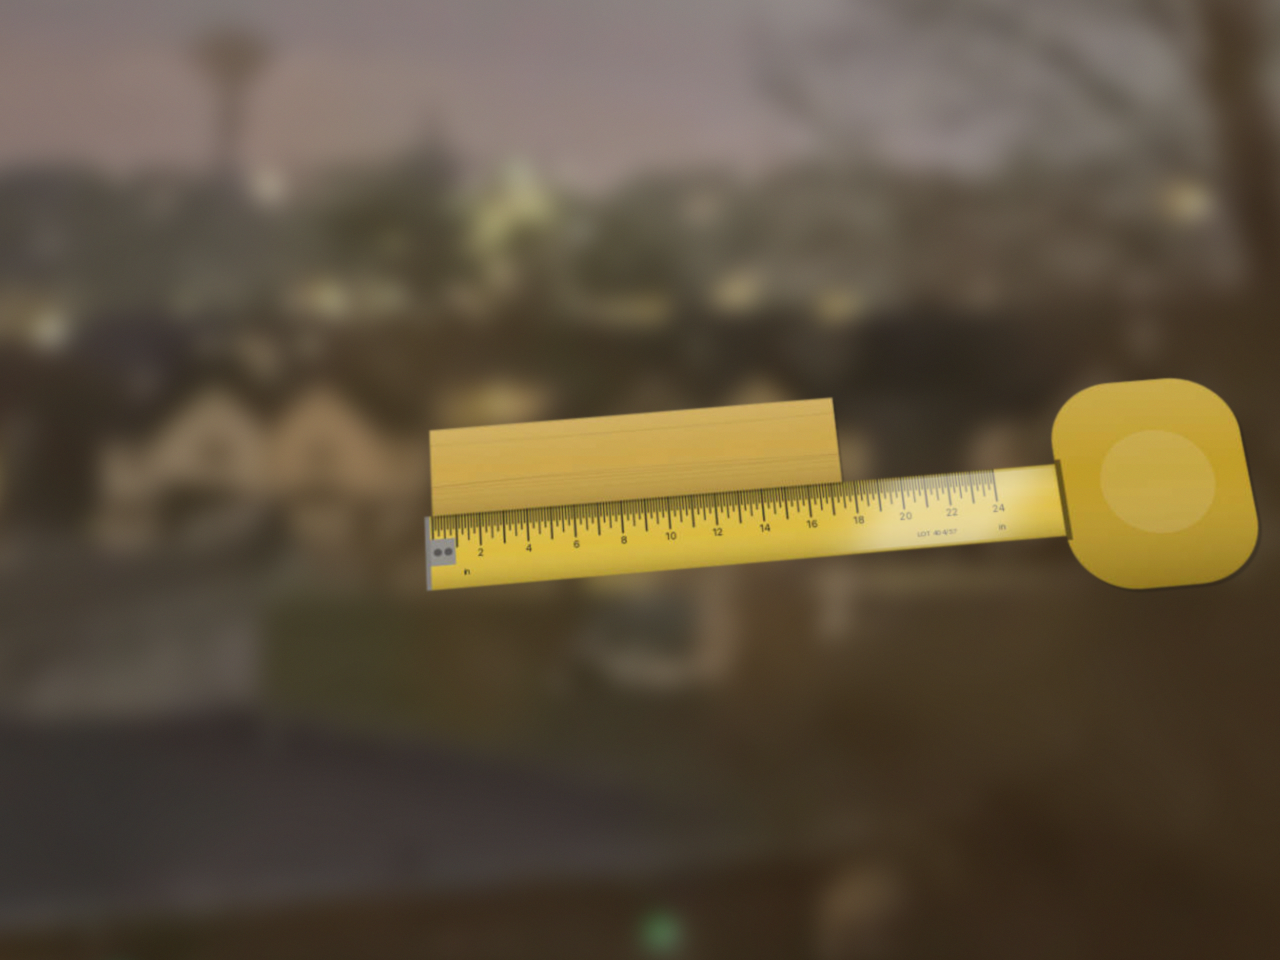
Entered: 17.5 in
